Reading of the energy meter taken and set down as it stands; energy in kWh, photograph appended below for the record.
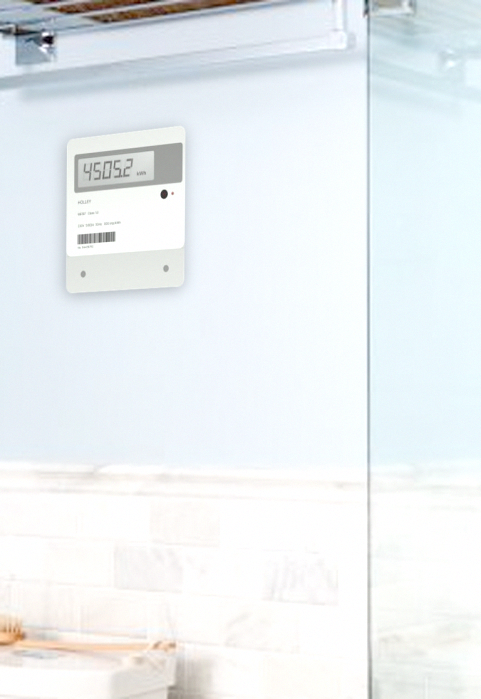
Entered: 4505.2 kWh
